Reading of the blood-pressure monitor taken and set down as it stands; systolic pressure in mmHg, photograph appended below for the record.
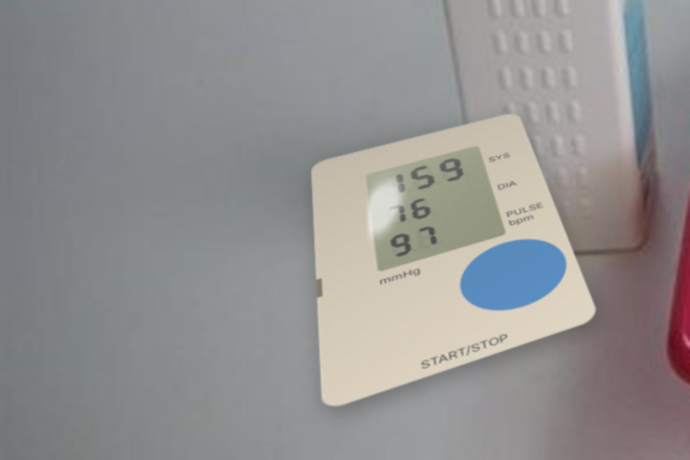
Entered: 159 mmHg
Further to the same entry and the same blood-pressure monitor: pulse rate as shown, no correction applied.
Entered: 97 bpm
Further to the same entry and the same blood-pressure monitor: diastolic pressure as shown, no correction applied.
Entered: 76 mmHg
